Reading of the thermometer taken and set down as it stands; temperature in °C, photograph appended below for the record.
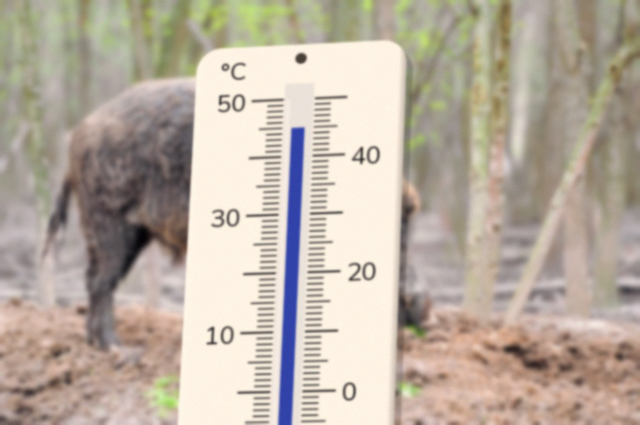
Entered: 45 °C
